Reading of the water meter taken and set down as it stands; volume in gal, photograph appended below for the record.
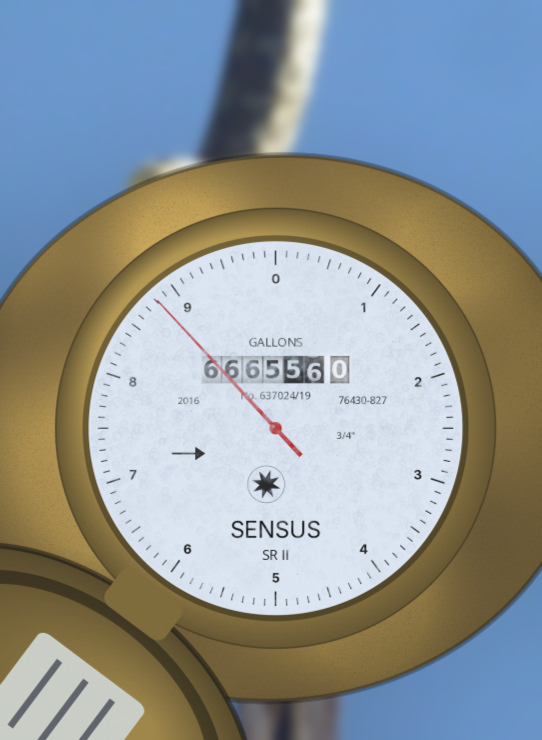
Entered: 6665558.8 gal
